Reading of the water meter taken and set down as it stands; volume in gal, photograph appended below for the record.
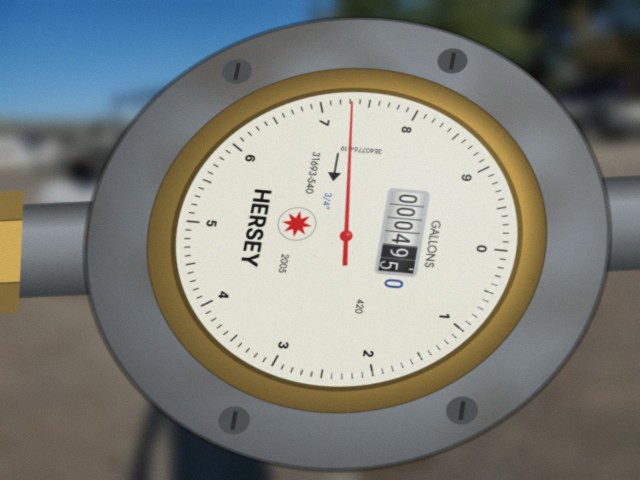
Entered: 4947.3 gal
